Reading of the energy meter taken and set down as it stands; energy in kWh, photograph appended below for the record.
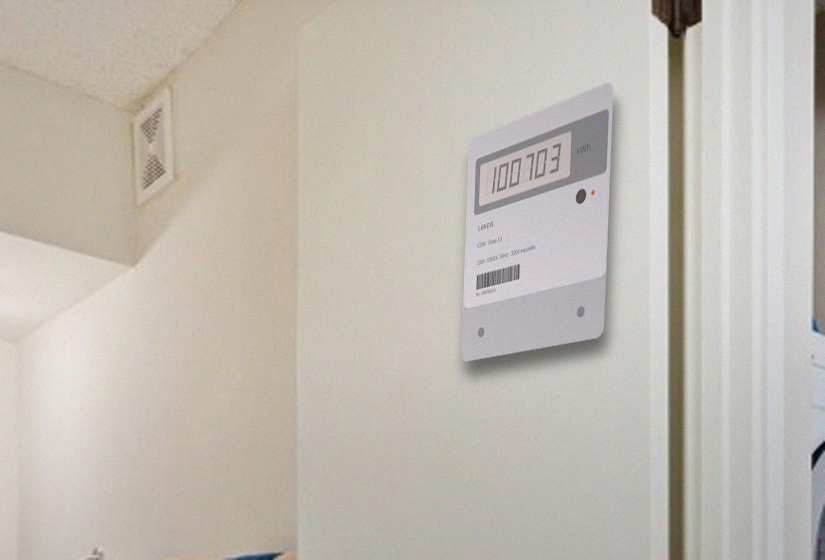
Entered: 100703 kWh
